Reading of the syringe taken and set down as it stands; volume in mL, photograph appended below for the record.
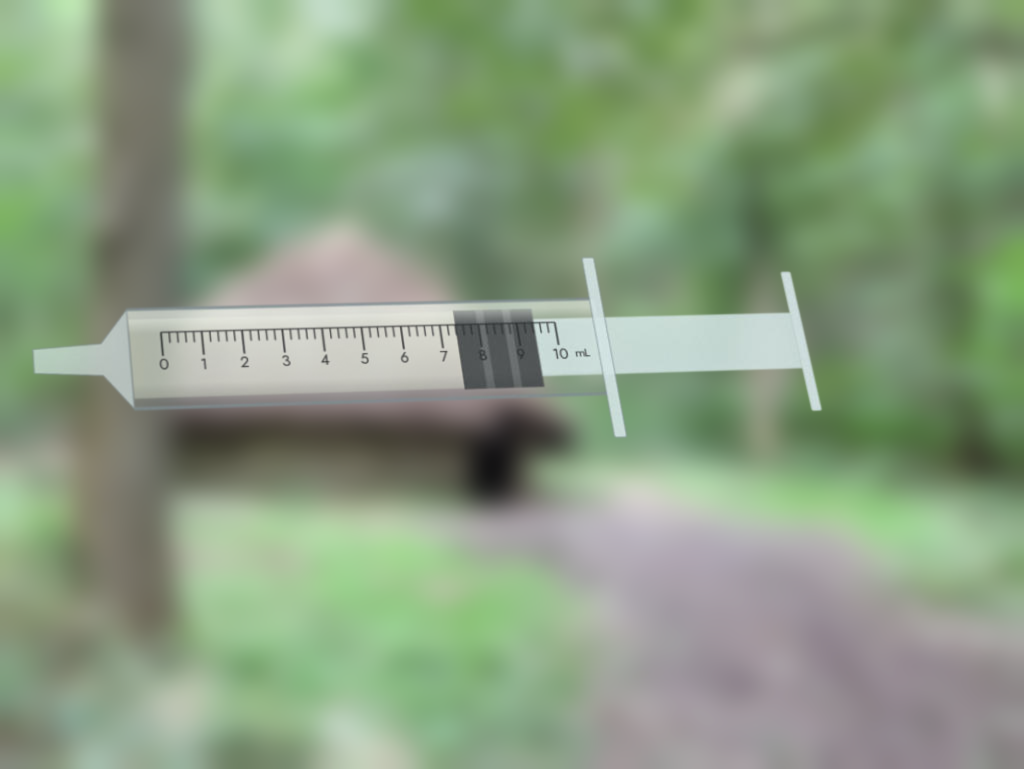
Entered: 7.4 mL
